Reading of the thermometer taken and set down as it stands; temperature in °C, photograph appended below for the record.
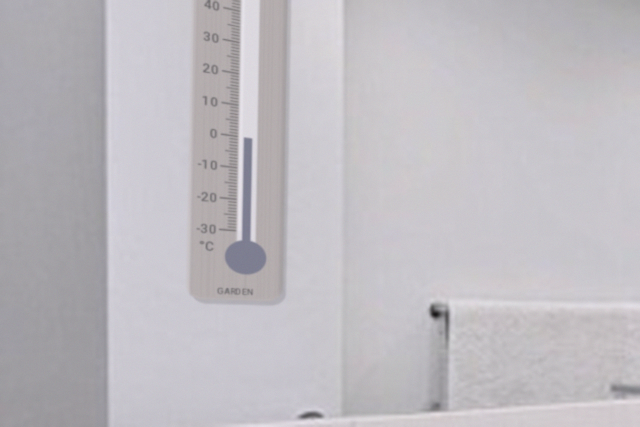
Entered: 0 °C
